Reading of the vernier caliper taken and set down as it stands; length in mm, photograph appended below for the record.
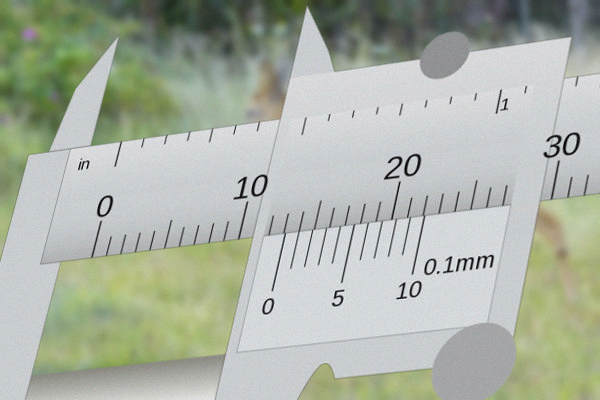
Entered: 13.1 mm
